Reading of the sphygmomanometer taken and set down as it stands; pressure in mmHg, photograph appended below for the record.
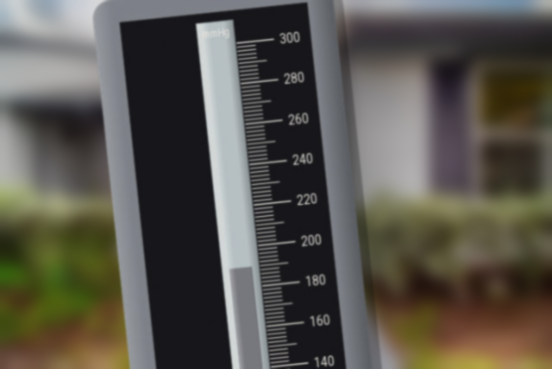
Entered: 190 mmHg
